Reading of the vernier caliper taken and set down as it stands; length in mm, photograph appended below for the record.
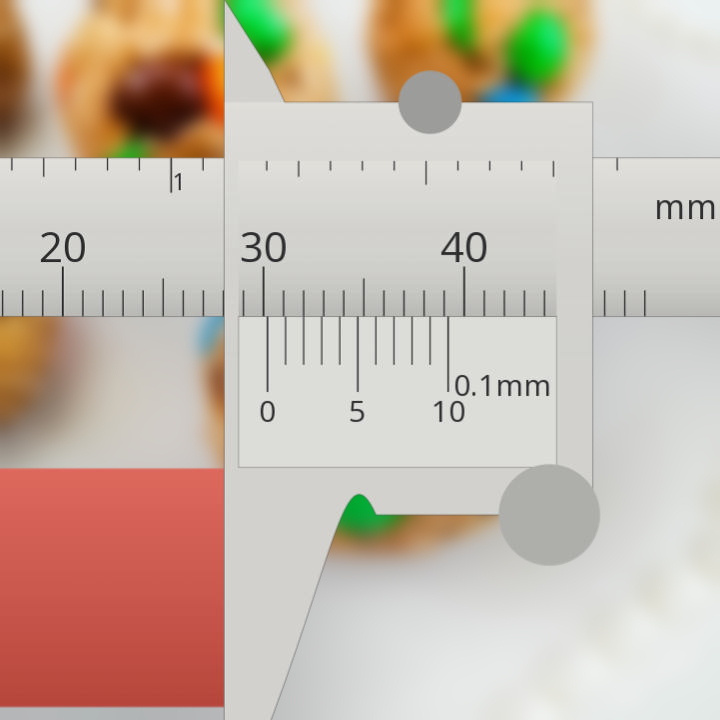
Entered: 30.2 mm
